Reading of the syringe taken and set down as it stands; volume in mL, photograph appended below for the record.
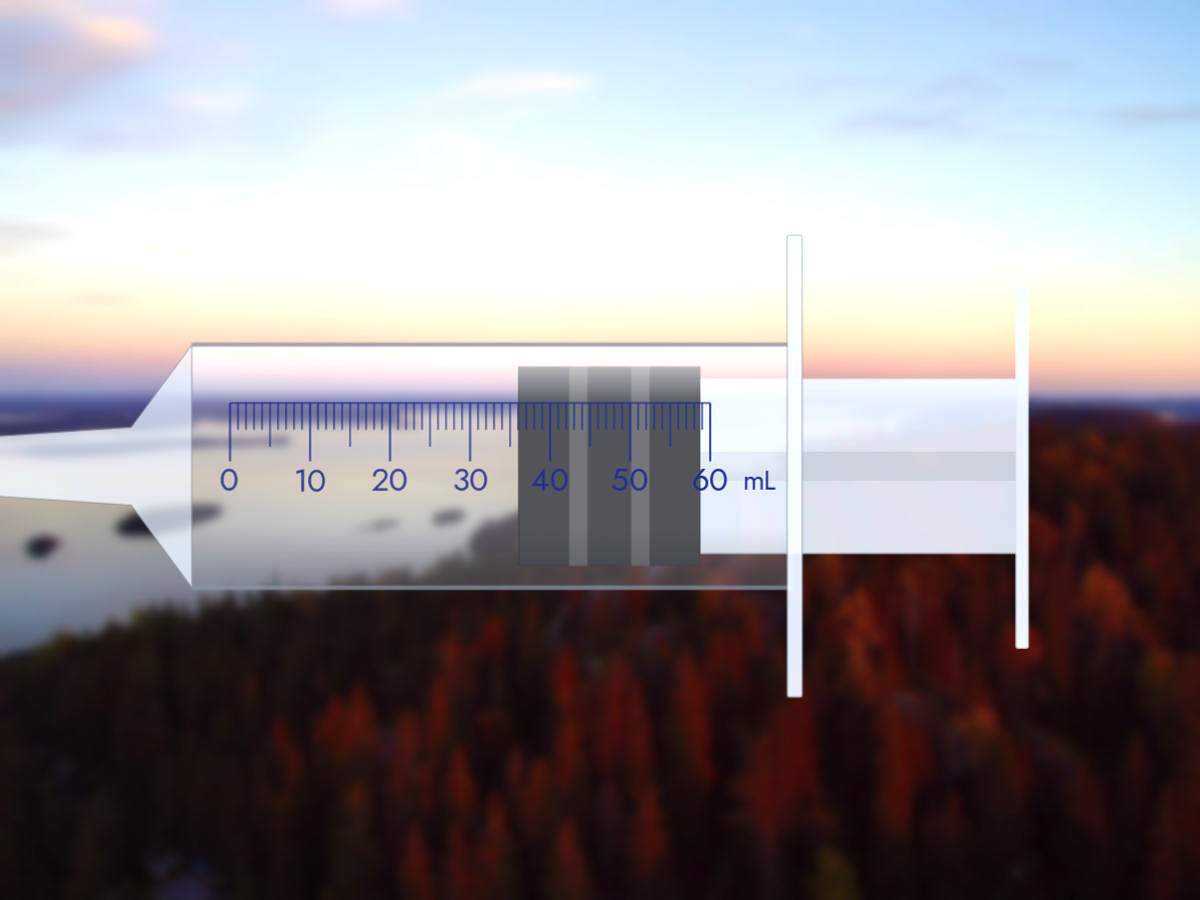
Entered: 36 mL
